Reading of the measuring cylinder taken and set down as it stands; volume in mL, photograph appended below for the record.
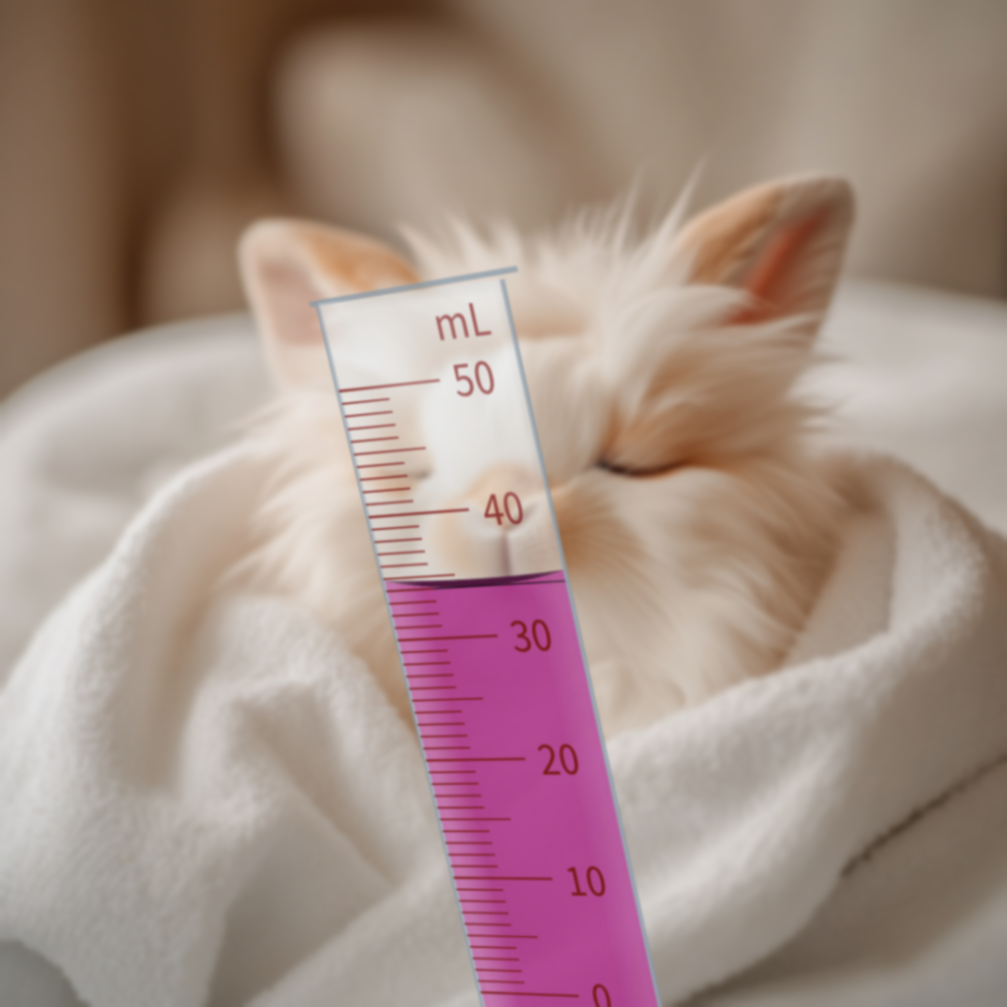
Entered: 34 mL
